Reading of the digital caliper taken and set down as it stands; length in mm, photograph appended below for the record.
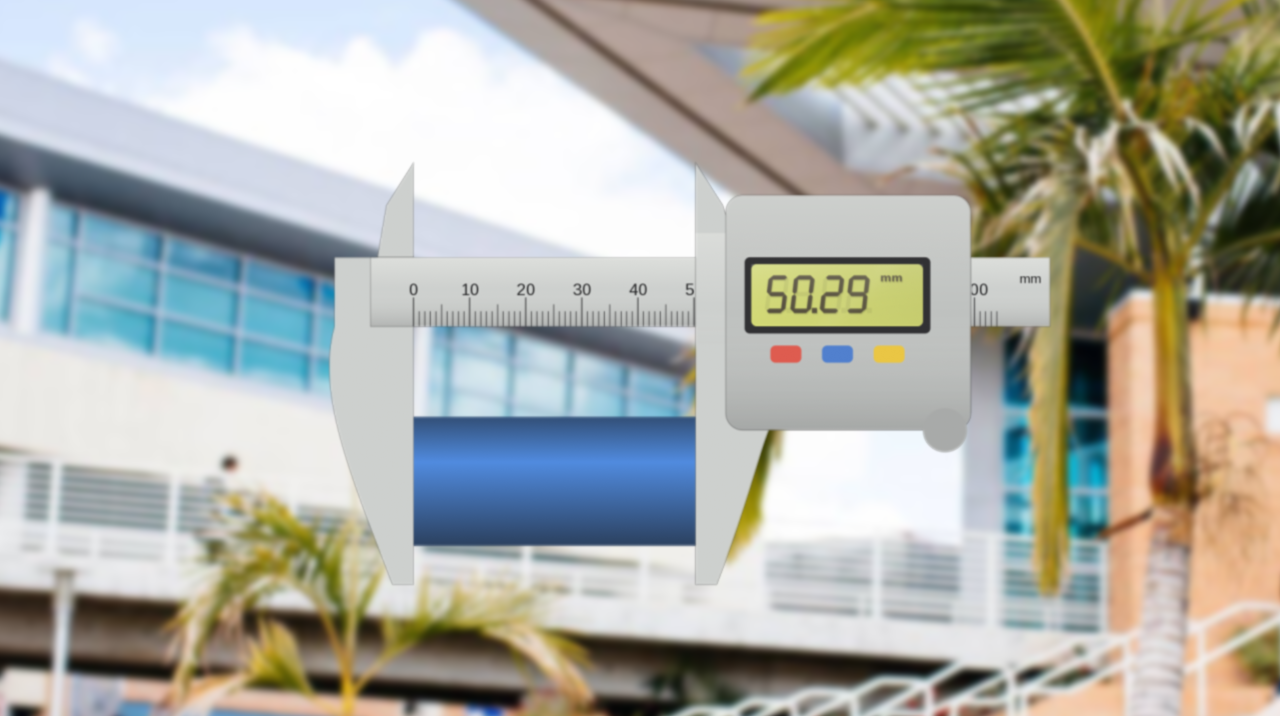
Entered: 50.29 mm
